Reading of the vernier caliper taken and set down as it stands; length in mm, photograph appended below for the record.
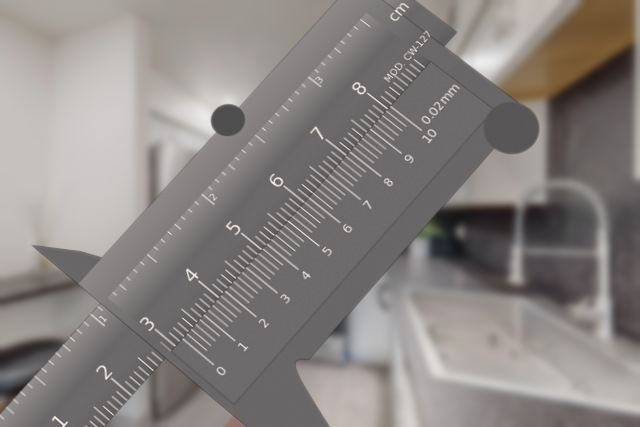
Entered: 31.6 mm
